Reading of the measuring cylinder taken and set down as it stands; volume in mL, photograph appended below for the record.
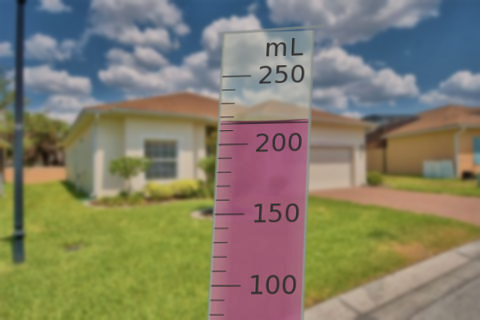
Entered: 215 mL
